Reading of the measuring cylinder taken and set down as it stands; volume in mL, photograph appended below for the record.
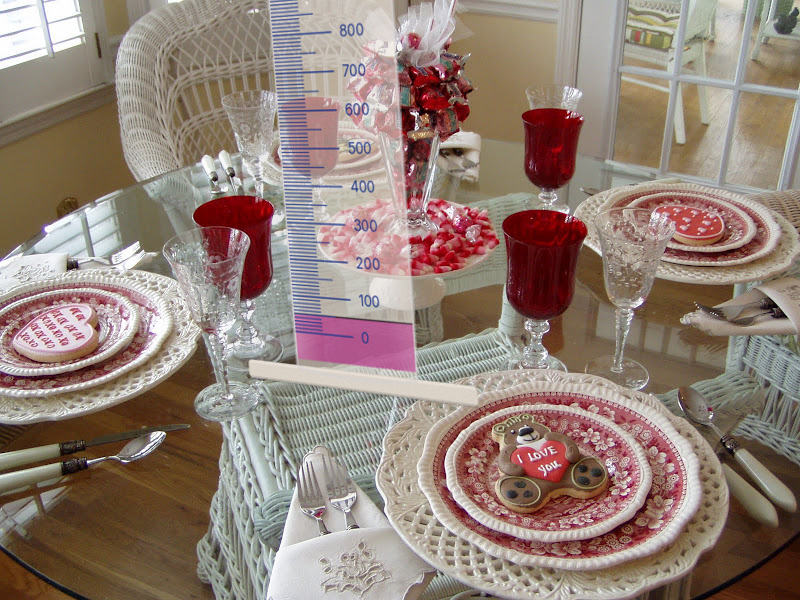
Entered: 50 mL
